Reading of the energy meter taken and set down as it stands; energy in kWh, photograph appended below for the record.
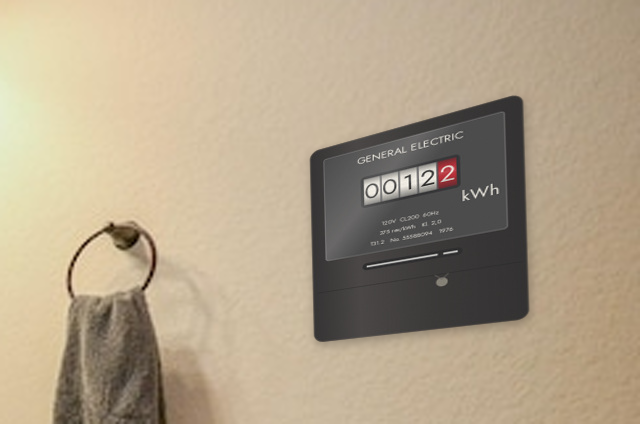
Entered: 12.2 kWh
